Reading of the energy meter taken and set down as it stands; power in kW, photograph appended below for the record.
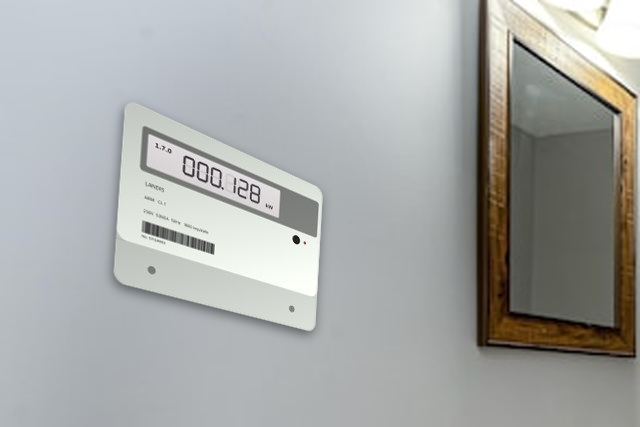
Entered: 0.128 kW
